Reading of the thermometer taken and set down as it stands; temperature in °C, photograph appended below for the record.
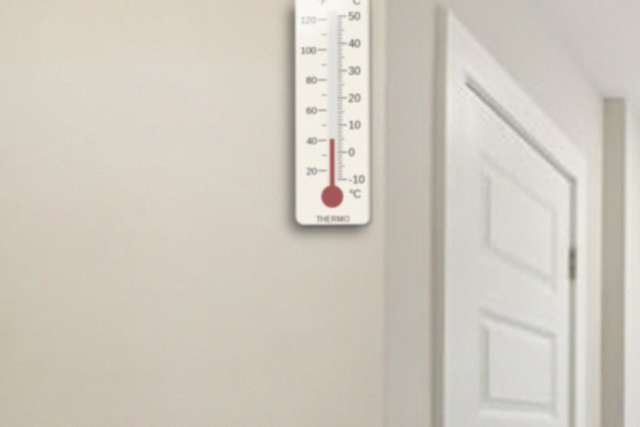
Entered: 5 °C
